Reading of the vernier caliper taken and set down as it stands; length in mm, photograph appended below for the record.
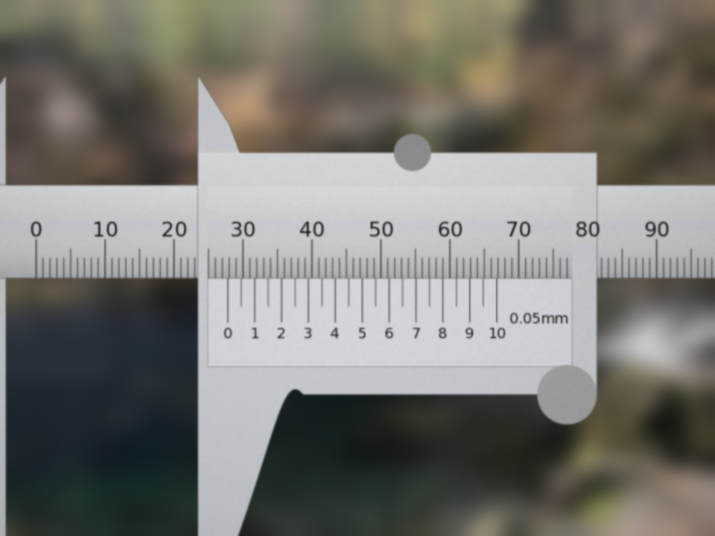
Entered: 27.8 mm
